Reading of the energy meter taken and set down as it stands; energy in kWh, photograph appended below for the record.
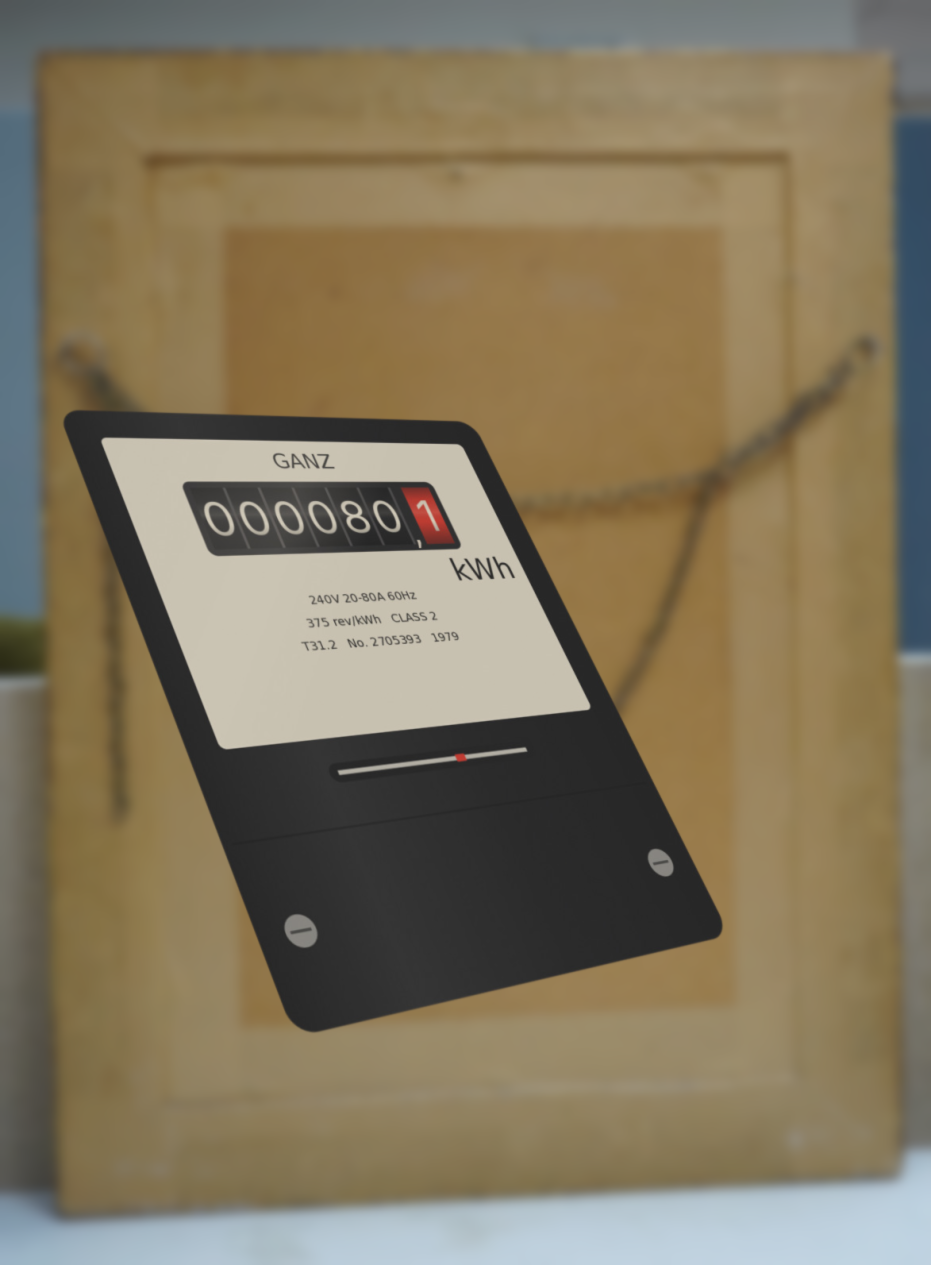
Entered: 80.1 kWh
